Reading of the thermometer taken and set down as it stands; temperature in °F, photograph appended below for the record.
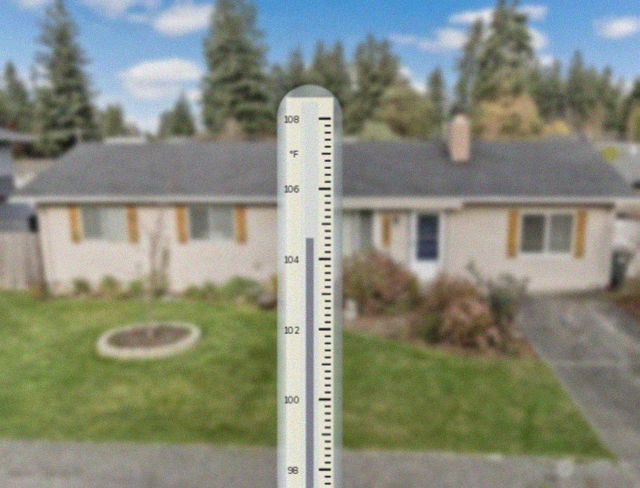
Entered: 104.6 °F
